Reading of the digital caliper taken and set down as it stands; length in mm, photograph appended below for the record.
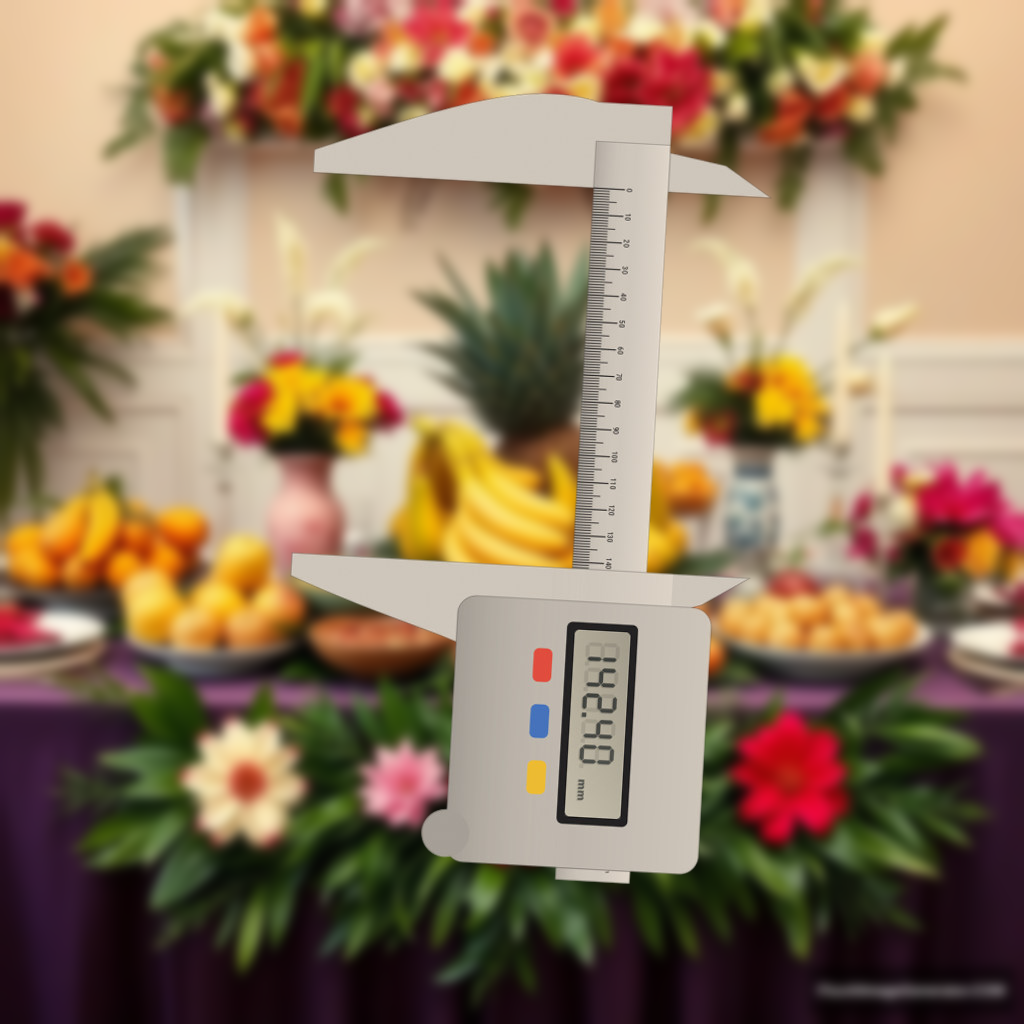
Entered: 142.40 mm
